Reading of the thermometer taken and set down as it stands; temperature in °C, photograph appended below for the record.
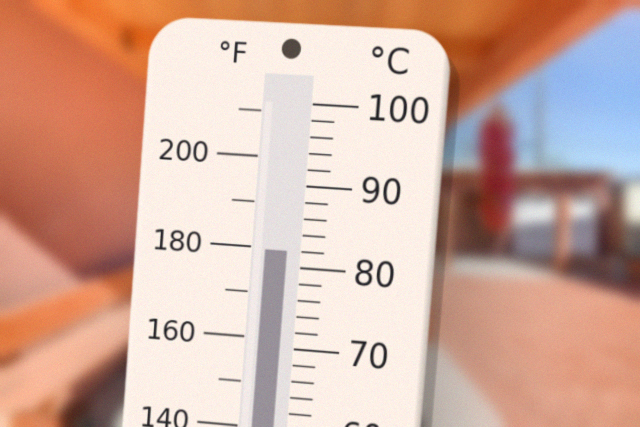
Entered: 82 °C
